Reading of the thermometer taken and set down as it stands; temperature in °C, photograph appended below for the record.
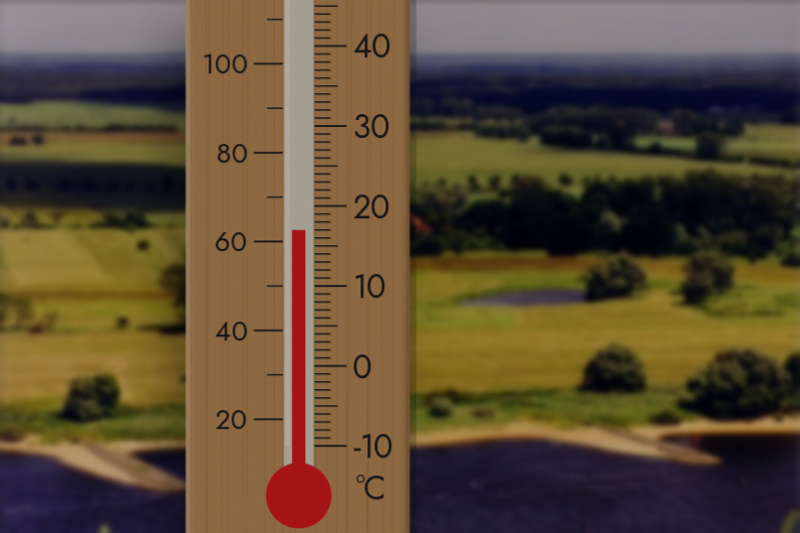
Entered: 17 °C
